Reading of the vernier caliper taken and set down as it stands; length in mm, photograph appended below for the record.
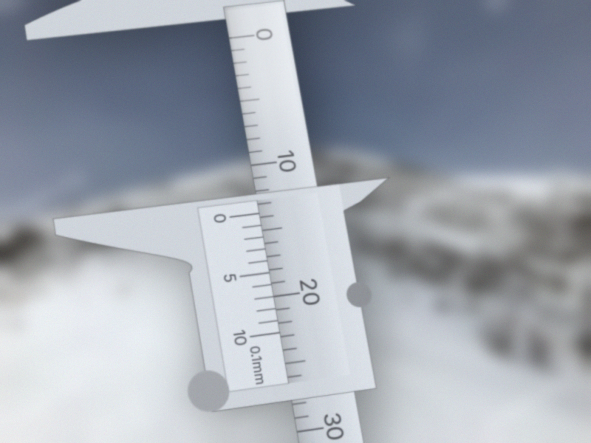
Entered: 13.7 mm
